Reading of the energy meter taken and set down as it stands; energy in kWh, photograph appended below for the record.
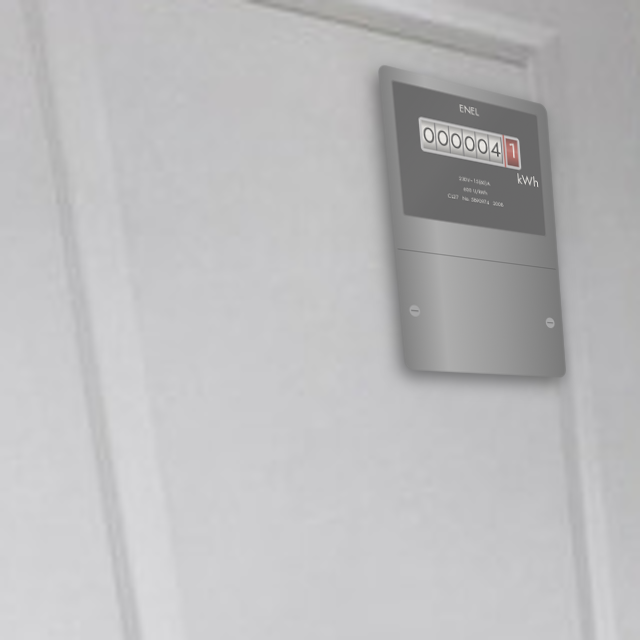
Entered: 4.1 kWh
